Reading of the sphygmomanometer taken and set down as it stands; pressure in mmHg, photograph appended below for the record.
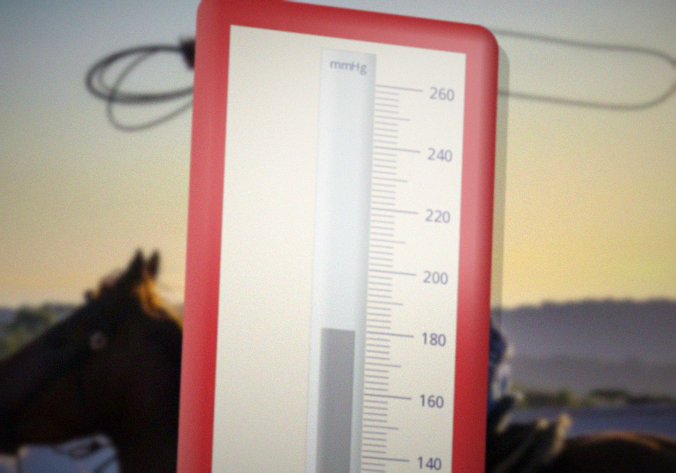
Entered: 180 mmHg
